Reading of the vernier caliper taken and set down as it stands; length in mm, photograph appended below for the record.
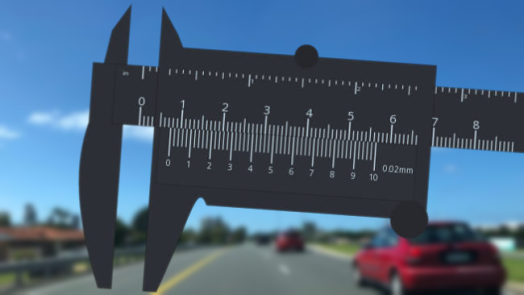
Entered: 7.5 mm
